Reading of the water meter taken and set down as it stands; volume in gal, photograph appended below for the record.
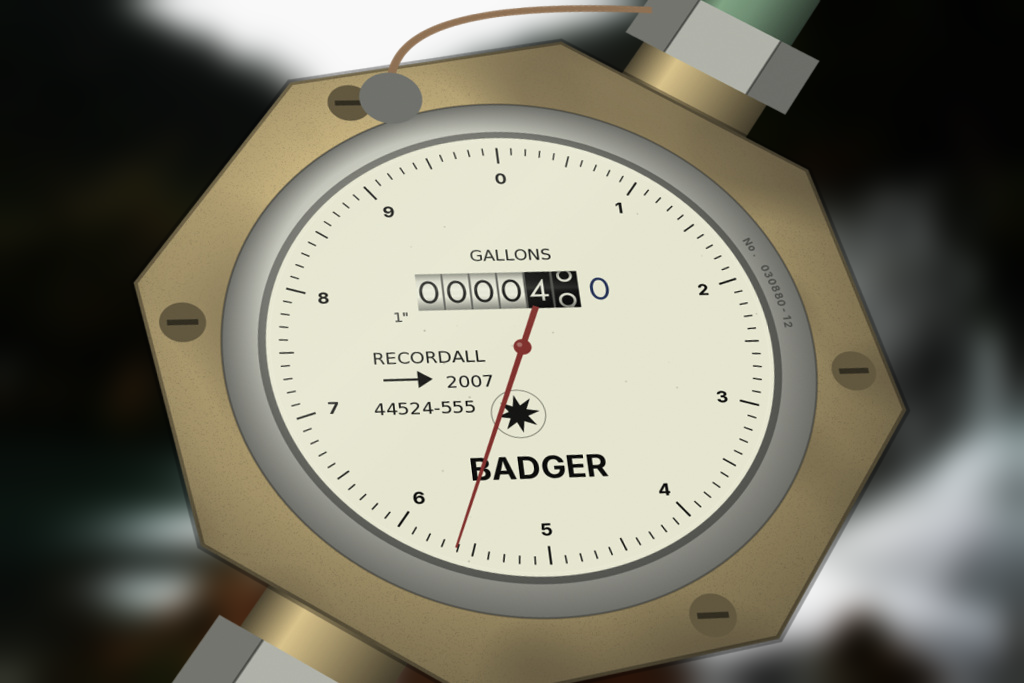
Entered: 485.6 gal
